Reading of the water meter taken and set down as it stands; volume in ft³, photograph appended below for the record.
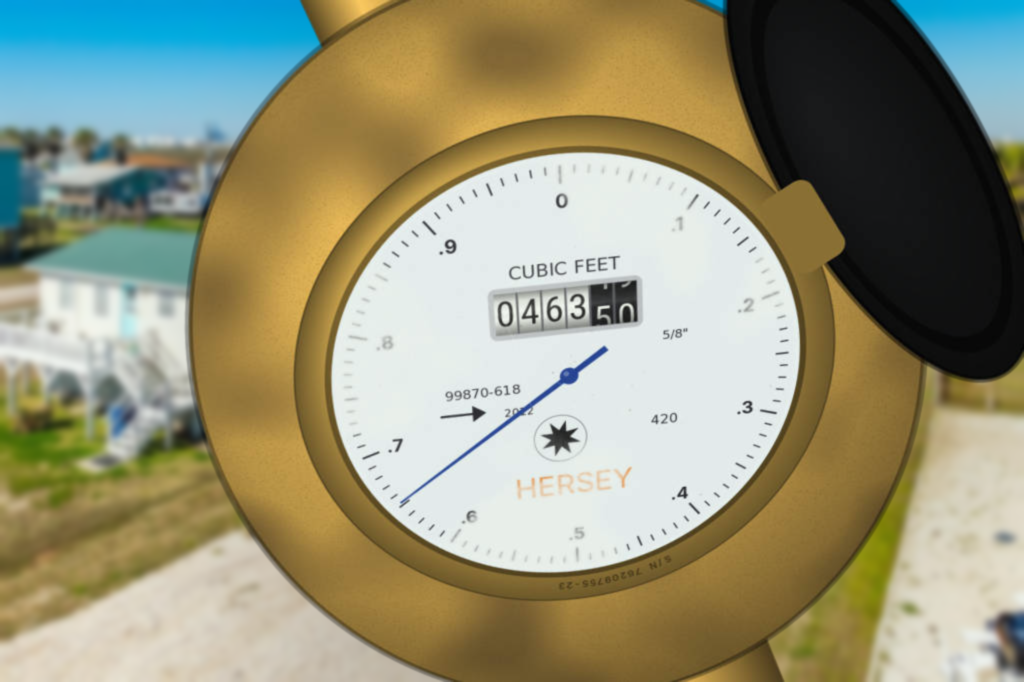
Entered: 46349.65 ft³
